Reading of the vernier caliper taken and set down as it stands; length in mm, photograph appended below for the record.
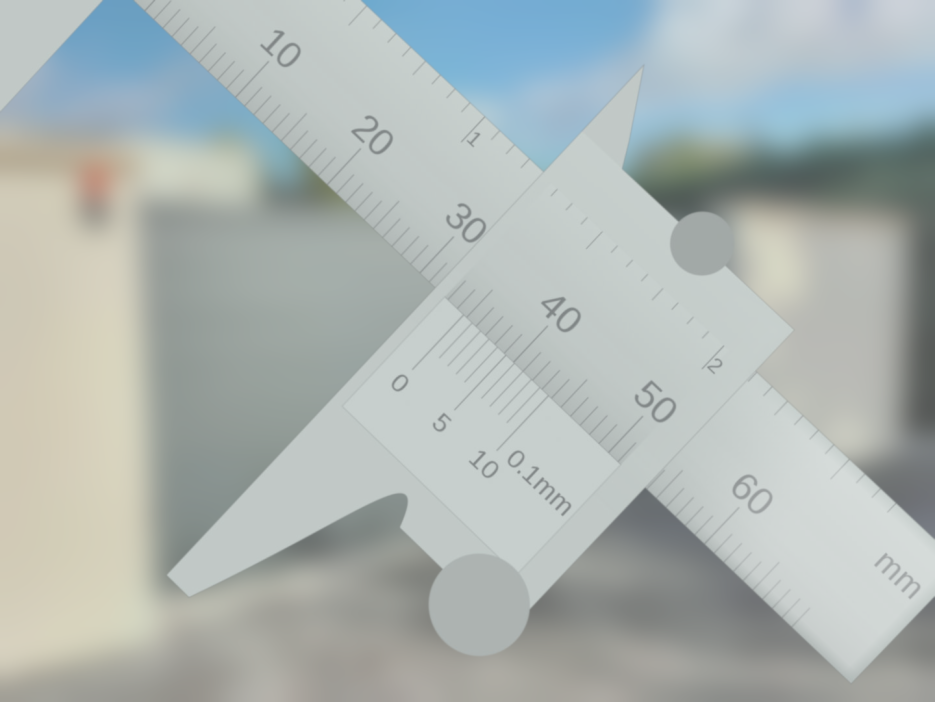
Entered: 34.7 mm
